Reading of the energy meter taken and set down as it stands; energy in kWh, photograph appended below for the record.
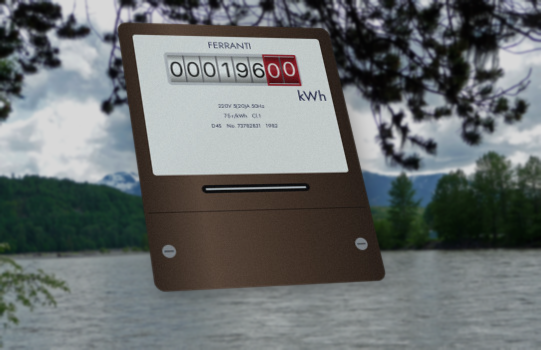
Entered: 196.00 kWh
